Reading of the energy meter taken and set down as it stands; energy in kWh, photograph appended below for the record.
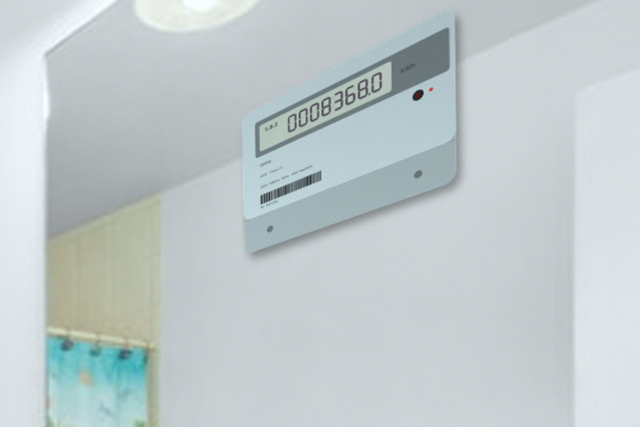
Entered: 8368.0 kWh
